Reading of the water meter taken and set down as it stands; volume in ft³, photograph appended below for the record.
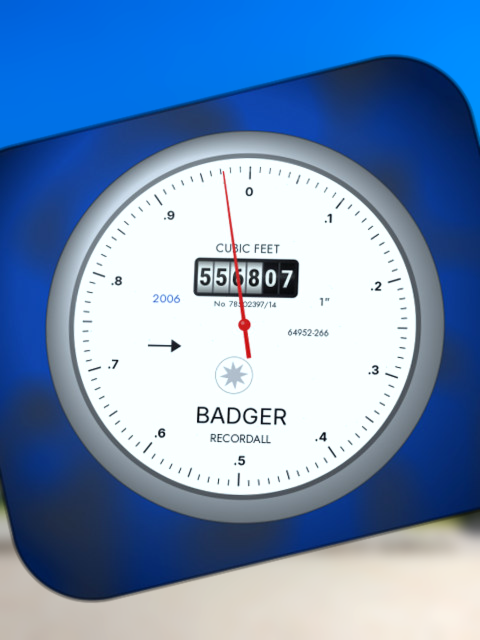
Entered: 556806.97 ft³
